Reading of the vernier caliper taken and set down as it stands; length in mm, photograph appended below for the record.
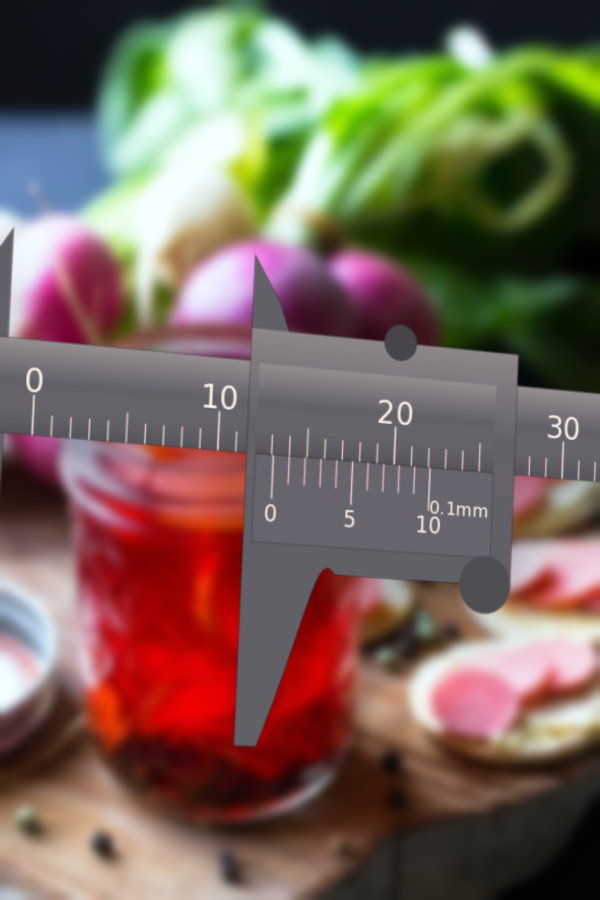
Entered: 13.1 mm
